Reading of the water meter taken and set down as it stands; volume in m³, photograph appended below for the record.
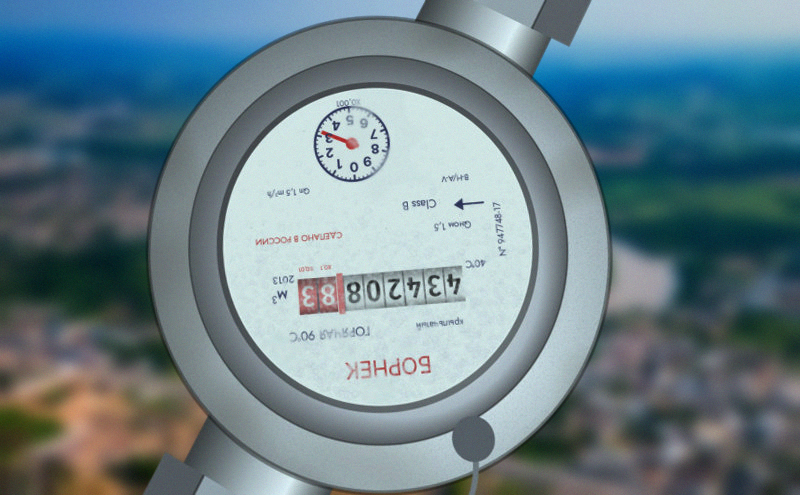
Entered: 434208.833 m³
